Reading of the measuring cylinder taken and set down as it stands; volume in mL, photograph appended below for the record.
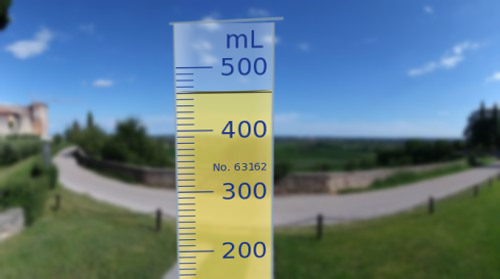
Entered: 460 mL
